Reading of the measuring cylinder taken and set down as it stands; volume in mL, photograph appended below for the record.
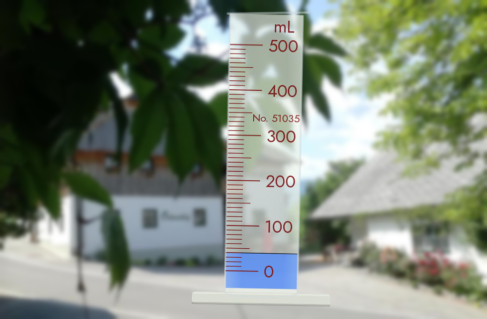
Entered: 40 mL
